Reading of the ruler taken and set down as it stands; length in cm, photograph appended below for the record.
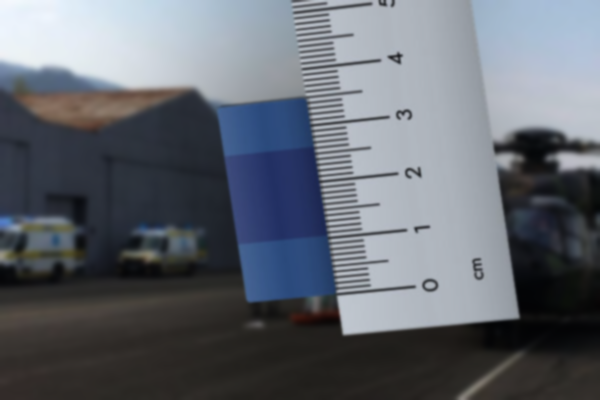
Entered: 3.5 cm
